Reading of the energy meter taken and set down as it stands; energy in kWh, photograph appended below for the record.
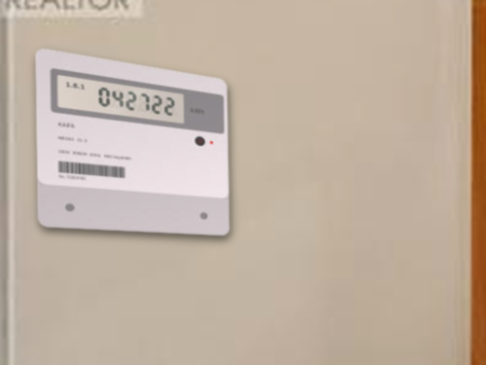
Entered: 42722 kWh
